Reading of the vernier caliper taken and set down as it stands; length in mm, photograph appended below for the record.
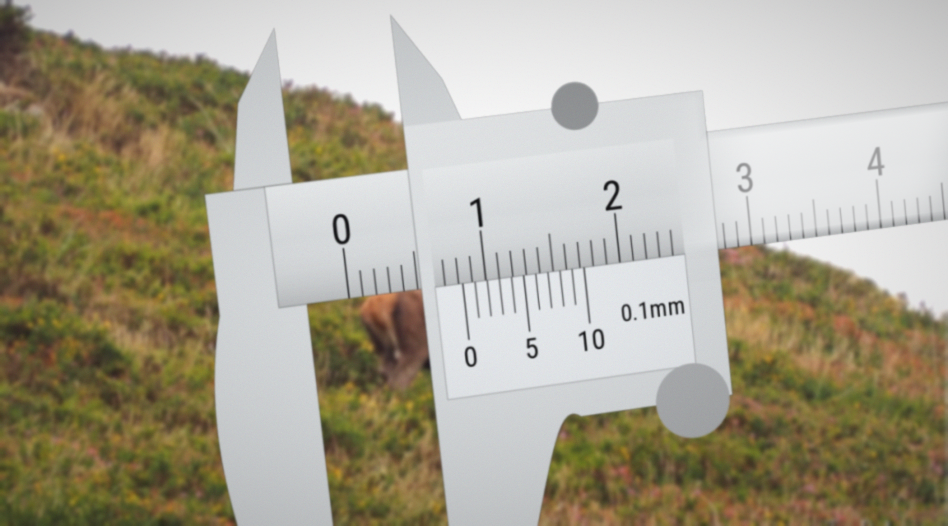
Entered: 8.3 mm
